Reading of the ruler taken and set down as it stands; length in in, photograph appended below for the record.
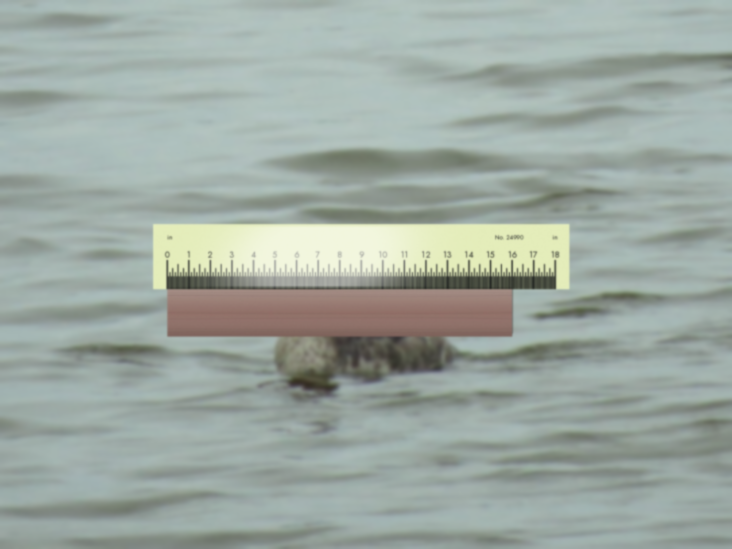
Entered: 16 in
